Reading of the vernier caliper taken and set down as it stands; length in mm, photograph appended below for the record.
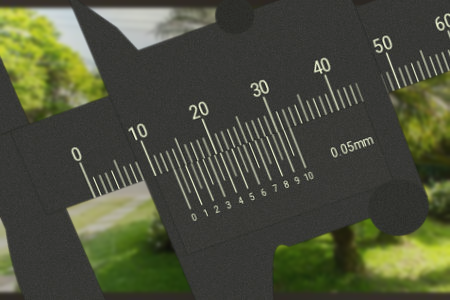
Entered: 13.0 mm
